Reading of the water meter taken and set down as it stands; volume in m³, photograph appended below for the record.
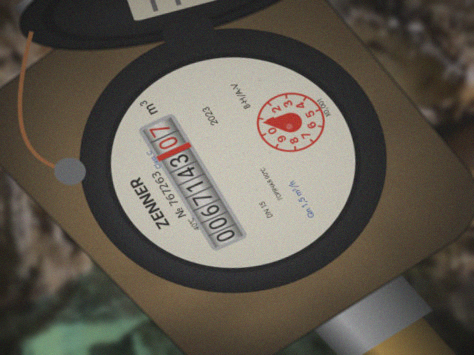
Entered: 67143.070 m³
